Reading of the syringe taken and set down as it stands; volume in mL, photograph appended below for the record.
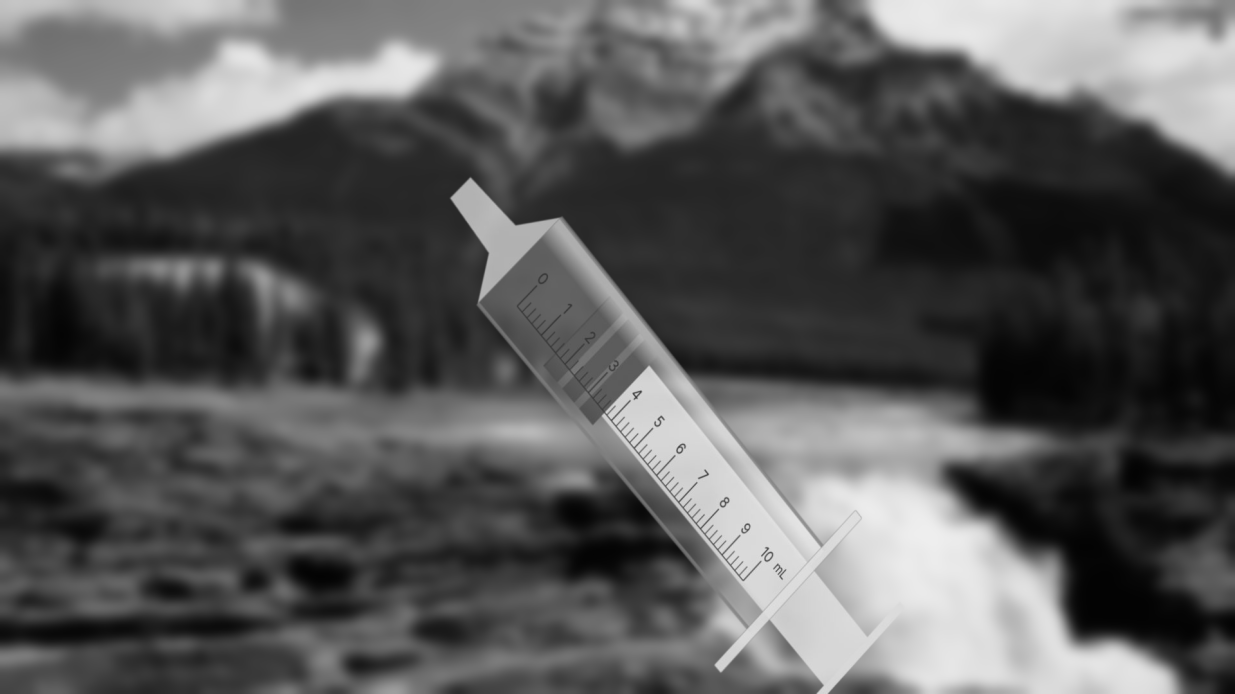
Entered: 1.6 mL
